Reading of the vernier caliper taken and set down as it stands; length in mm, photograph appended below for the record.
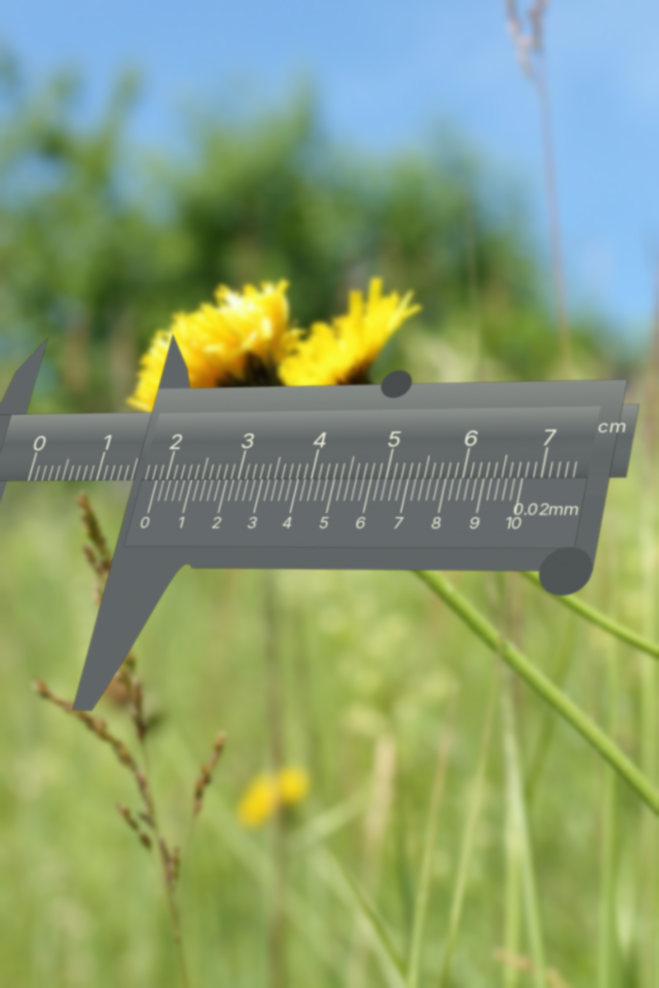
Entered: 18.6 mm
